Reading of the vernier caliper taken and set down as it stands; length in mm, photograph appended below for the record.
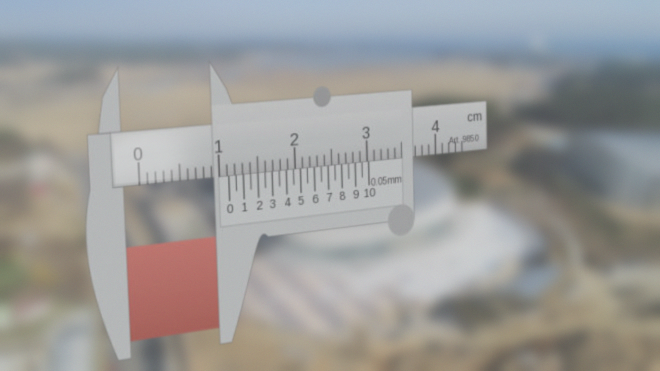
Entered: 11.2 mm
